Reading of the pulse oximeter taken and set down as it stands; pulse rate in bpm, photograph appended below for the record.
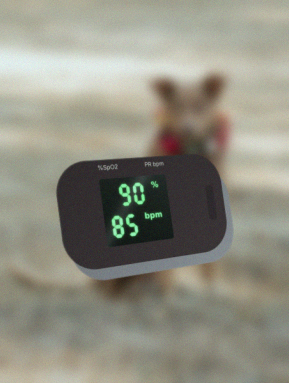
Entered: 85 bpm
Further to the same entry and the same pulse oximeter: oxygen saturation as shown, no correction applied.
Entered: 90 %
